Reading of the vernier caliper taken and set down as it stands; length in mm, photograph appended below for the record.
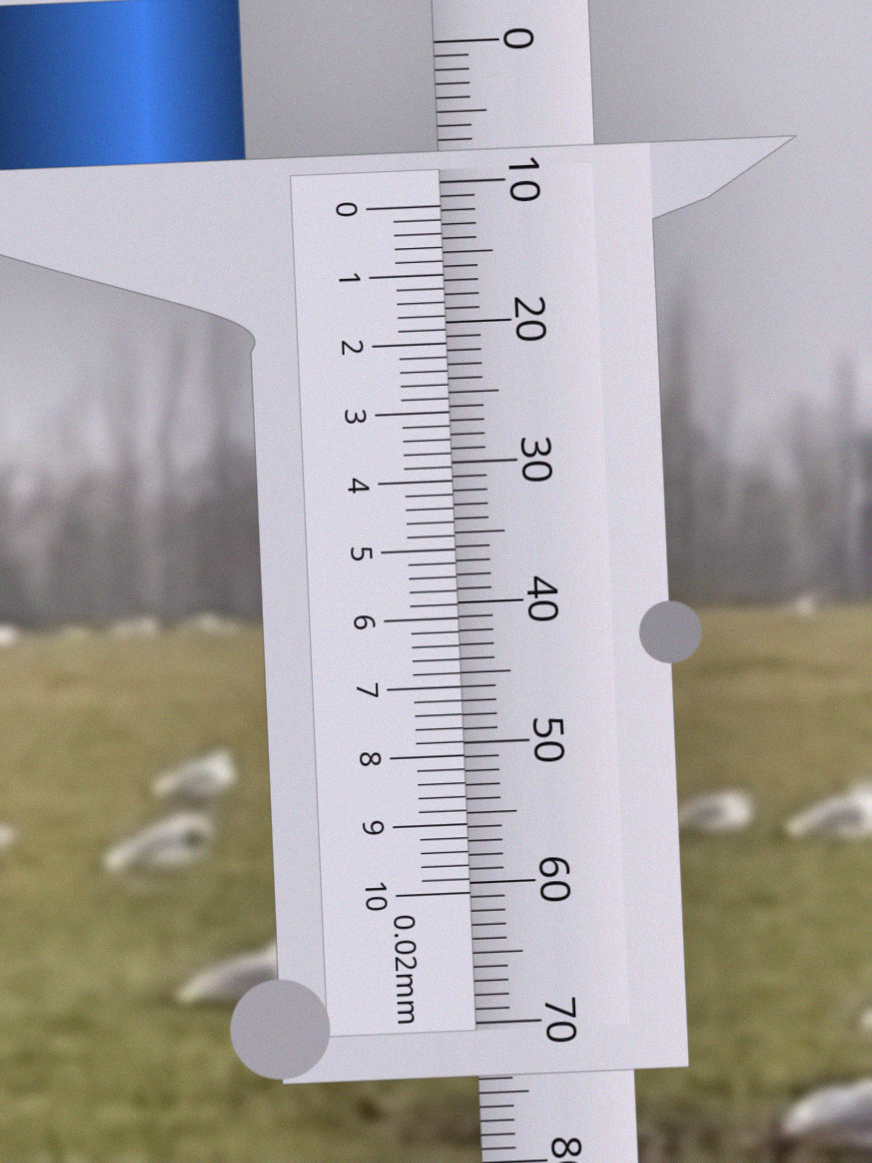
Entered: 11.7 mm
